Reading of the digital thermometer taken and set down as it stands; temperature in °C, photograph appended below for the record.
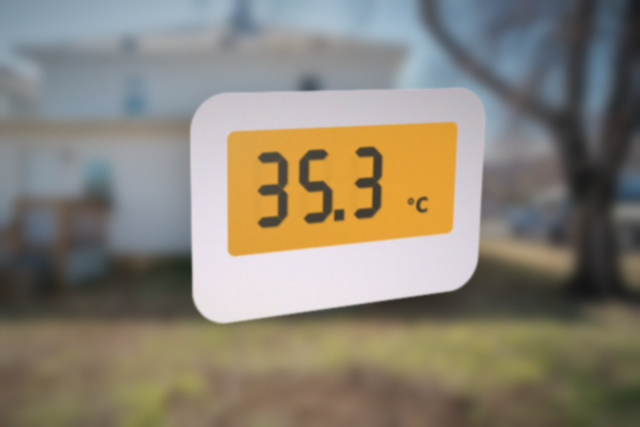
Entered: 35.3 °C
